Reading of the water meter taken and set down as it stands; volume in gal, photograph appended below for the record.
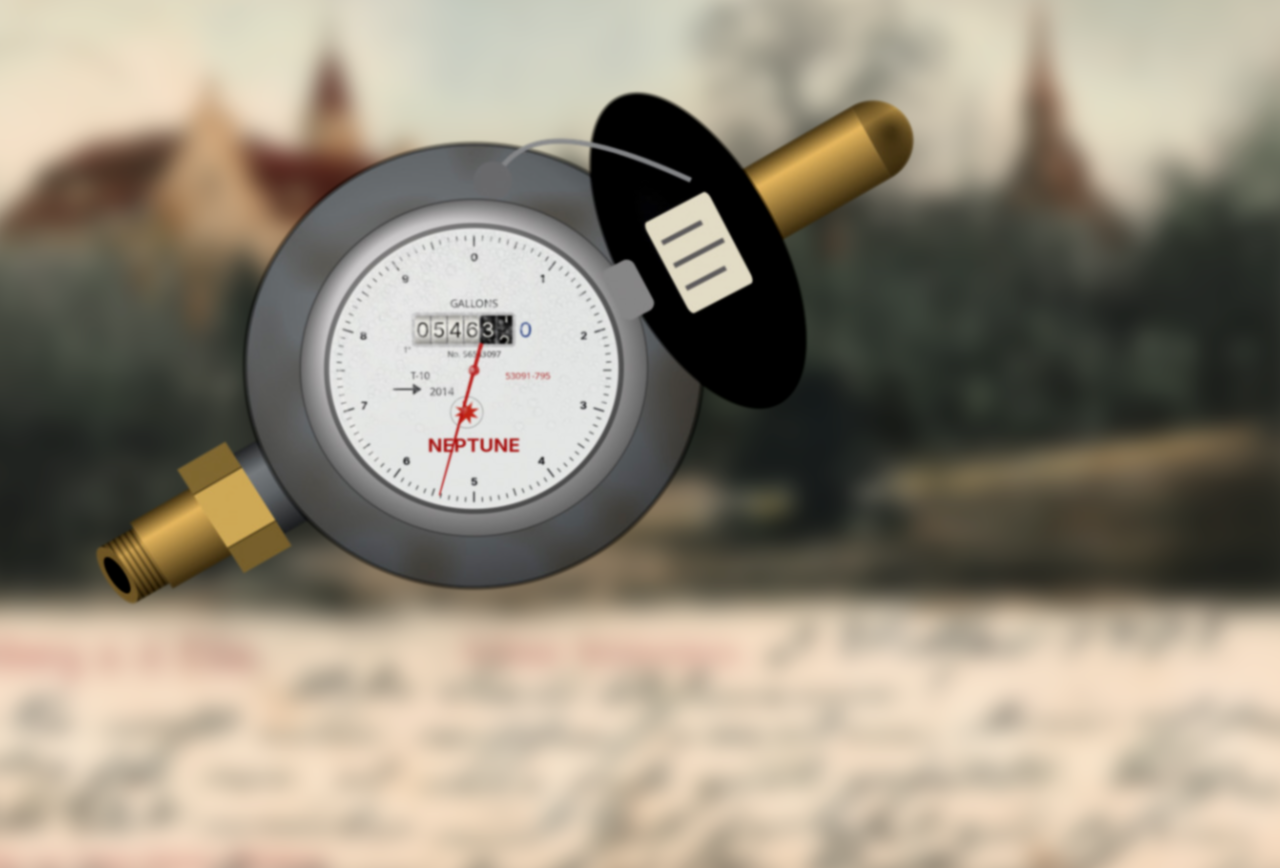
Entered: 546315.4 gal
